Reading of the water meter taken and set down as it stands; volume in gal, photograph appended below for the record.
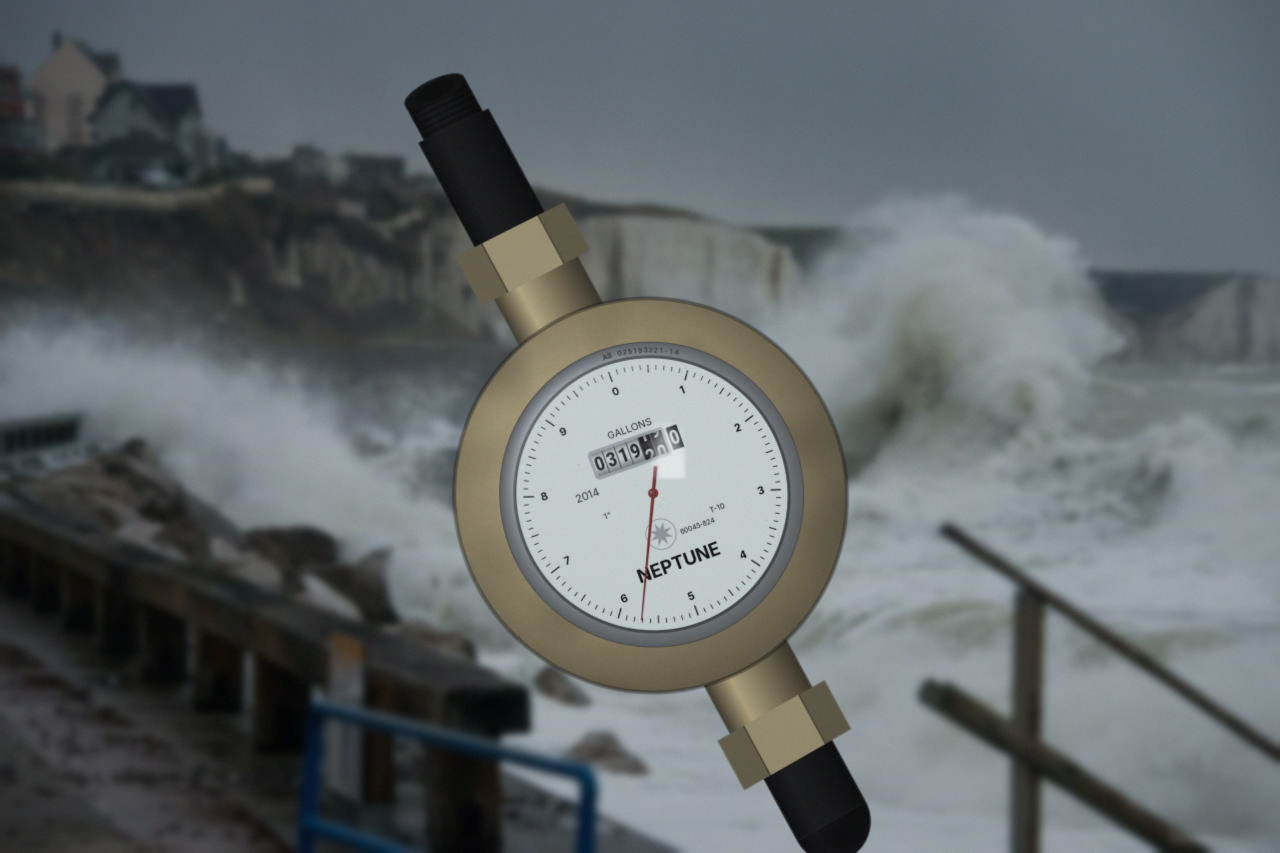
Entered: 319195.7 gal
